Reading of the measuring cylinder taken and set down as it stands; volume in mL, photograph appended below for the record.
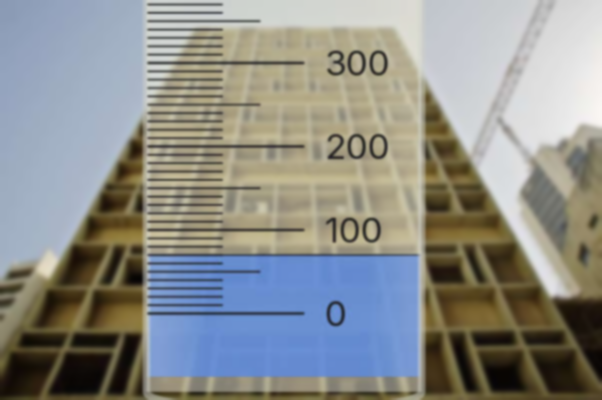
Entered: 70 mL
